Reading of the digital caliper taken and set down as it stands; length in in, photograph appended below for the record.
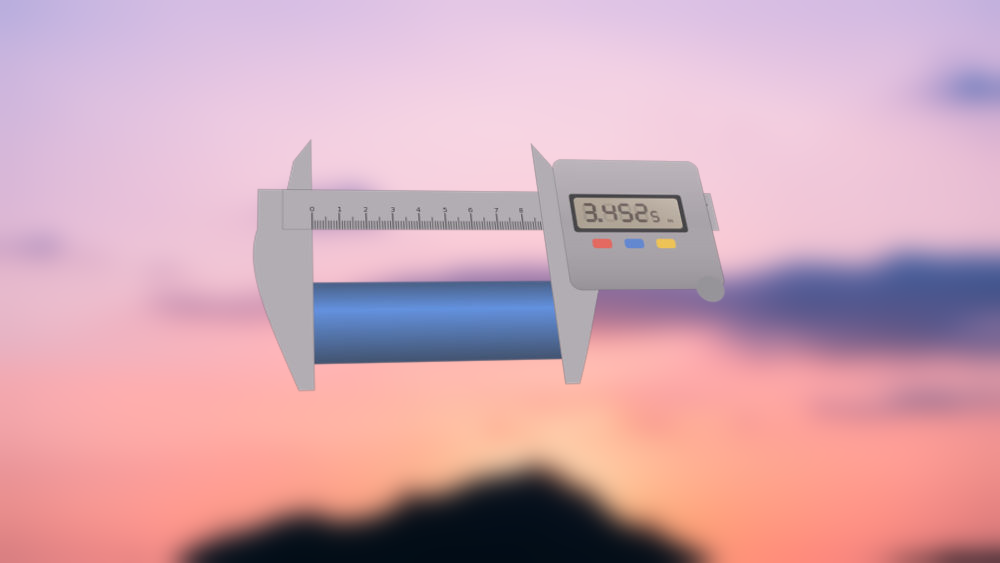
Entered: 3.4525 in
